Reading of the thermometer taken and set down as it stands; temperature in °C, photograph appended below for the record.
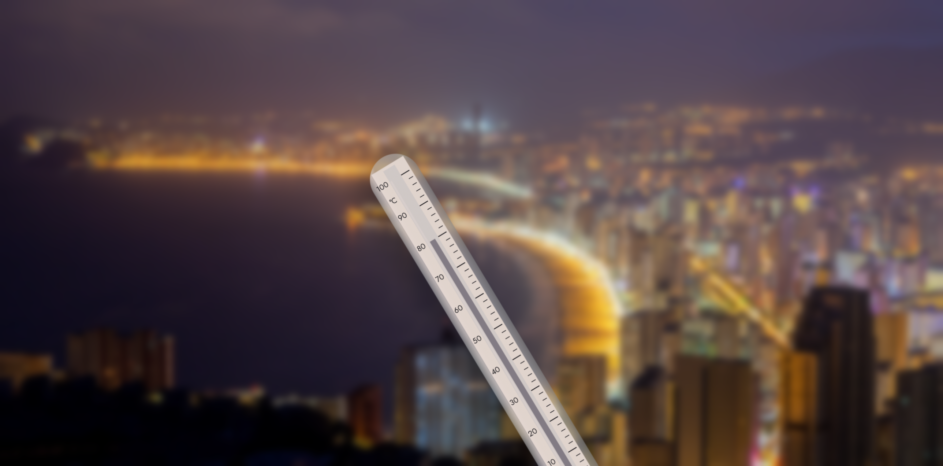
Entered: 80 °C
